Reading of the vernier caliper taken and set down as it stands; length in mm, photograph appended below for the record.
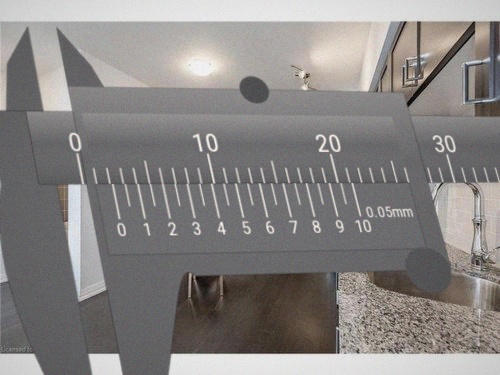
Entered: 2.2 mm
